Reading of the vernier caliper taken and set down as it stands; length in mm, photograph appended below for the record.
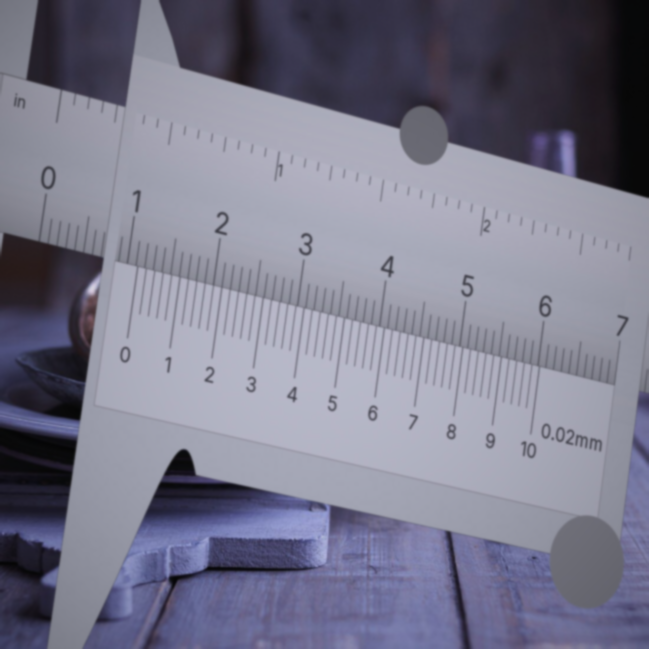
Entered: 11.2 mm
